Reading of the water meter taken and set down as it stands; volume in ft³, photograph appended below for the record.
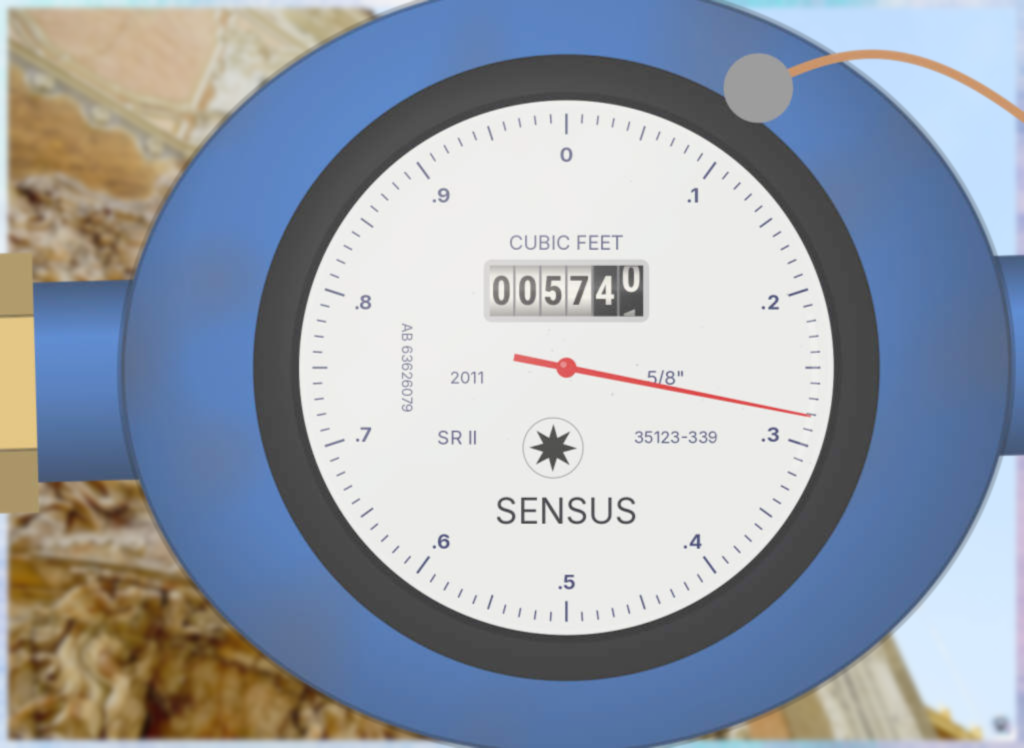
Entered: 5740.28 ft³
